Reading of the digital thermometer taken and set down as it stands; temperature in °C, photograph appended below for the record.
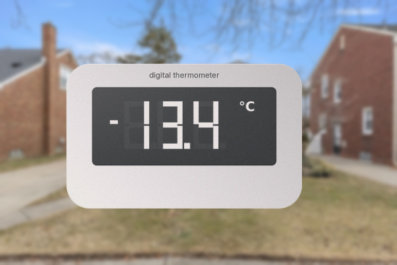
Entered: -13.4 °C
